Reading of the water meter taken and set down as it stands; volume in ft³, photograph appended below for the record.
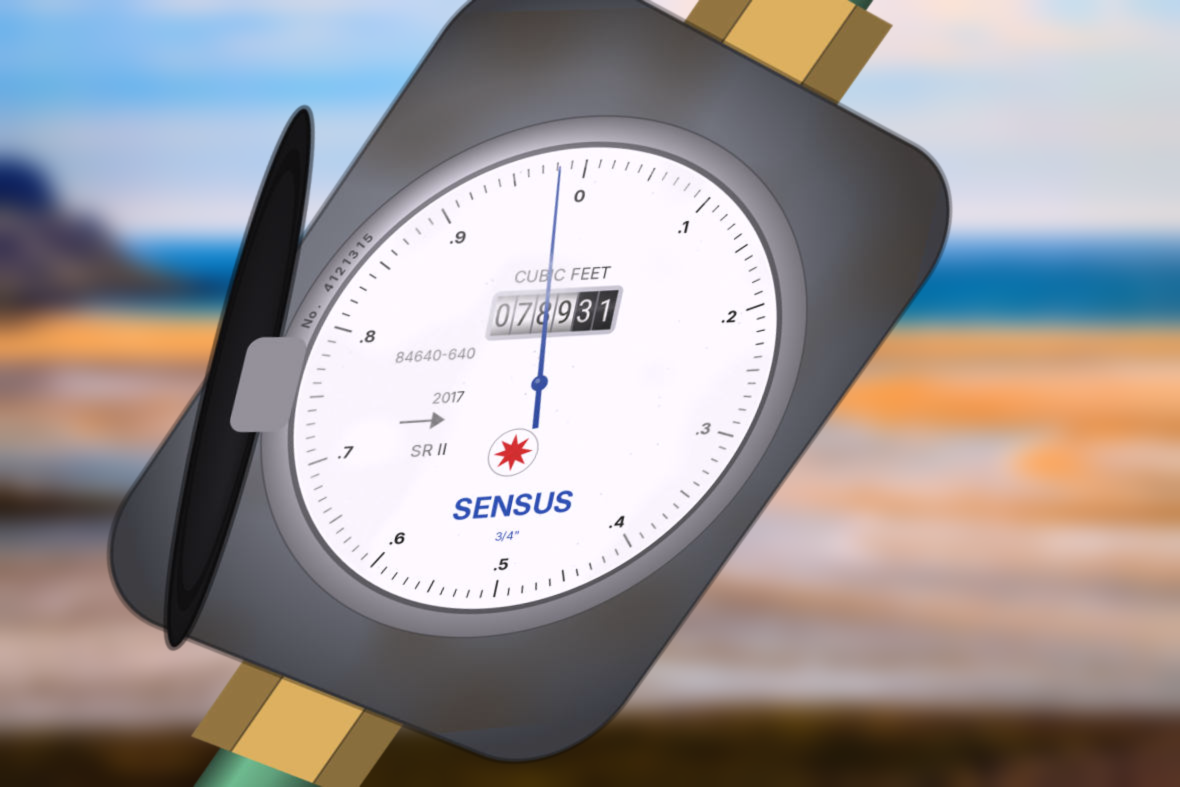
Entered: 78930.98 ft³
